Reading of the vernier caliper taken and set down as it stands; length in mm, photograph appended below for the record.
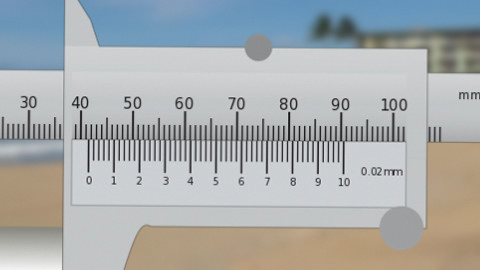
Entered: 41.5 mm
